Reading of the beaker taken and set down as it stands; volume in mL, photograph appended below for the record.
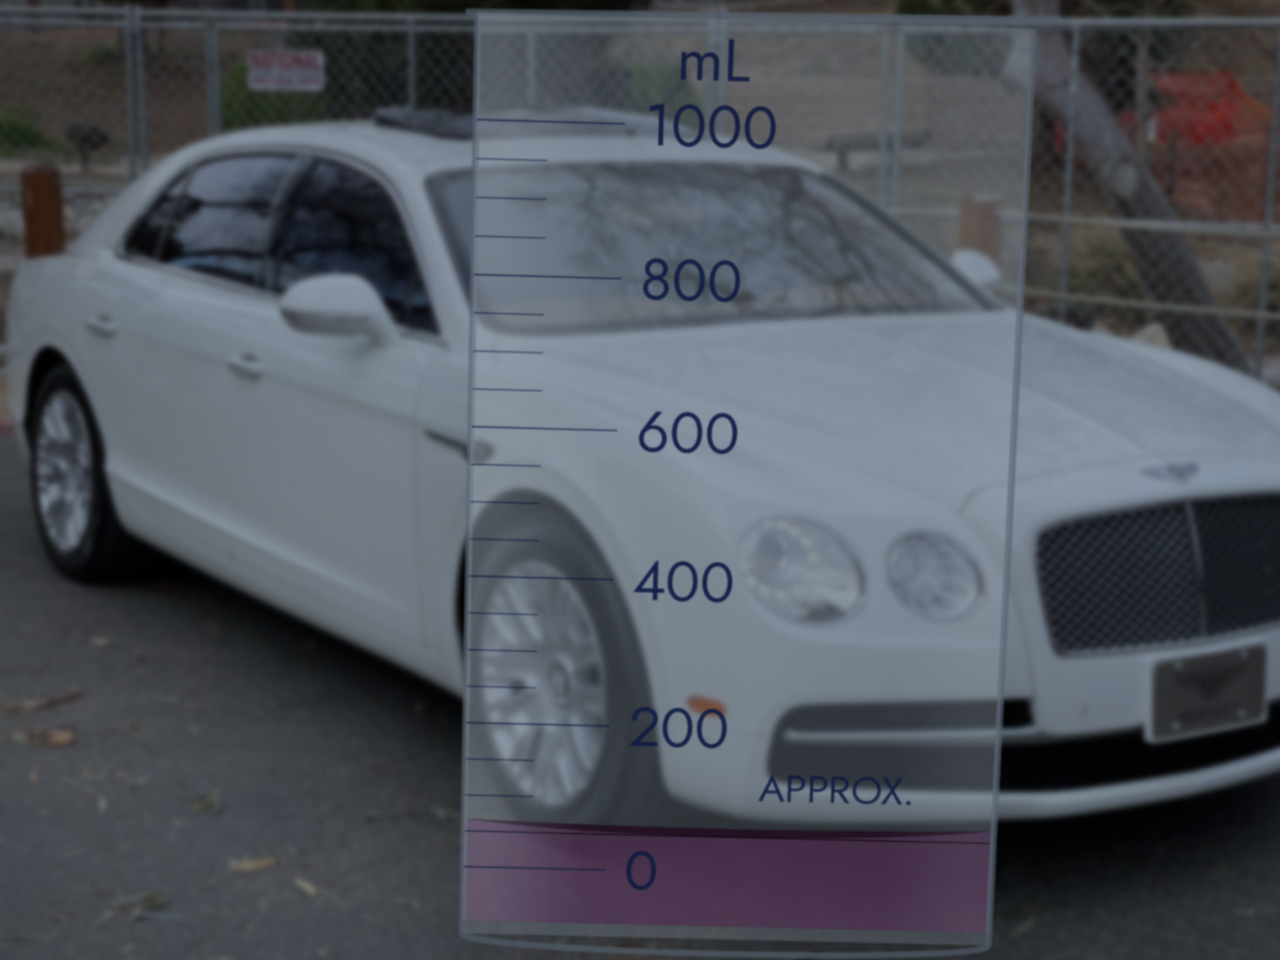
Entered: 50 mL
